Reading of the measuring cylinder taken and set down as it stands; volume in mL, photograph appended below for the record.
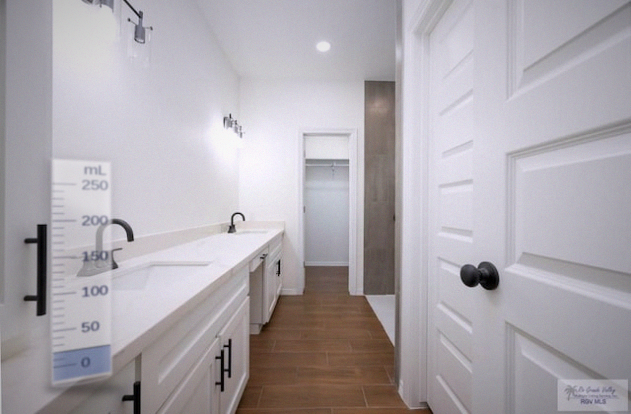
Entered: 20 mL
